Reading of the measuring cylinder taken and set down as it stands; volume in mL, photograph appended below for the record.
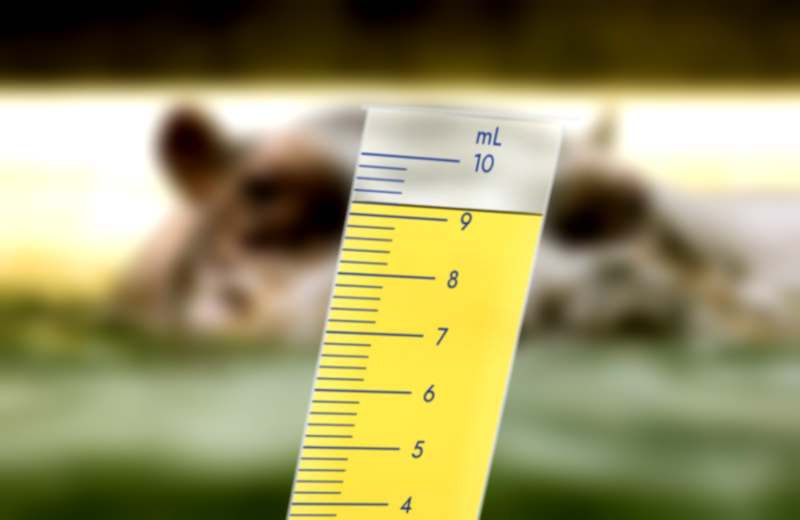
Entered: 9.2 mL
